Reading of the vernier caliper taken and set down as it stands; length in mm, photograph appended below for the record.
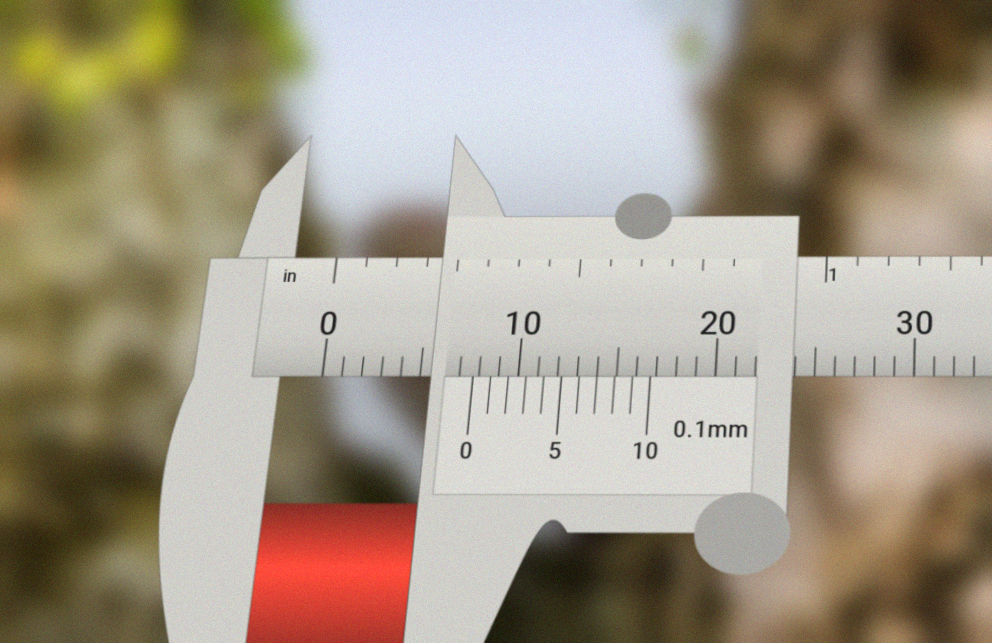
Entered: 7.7 mm
